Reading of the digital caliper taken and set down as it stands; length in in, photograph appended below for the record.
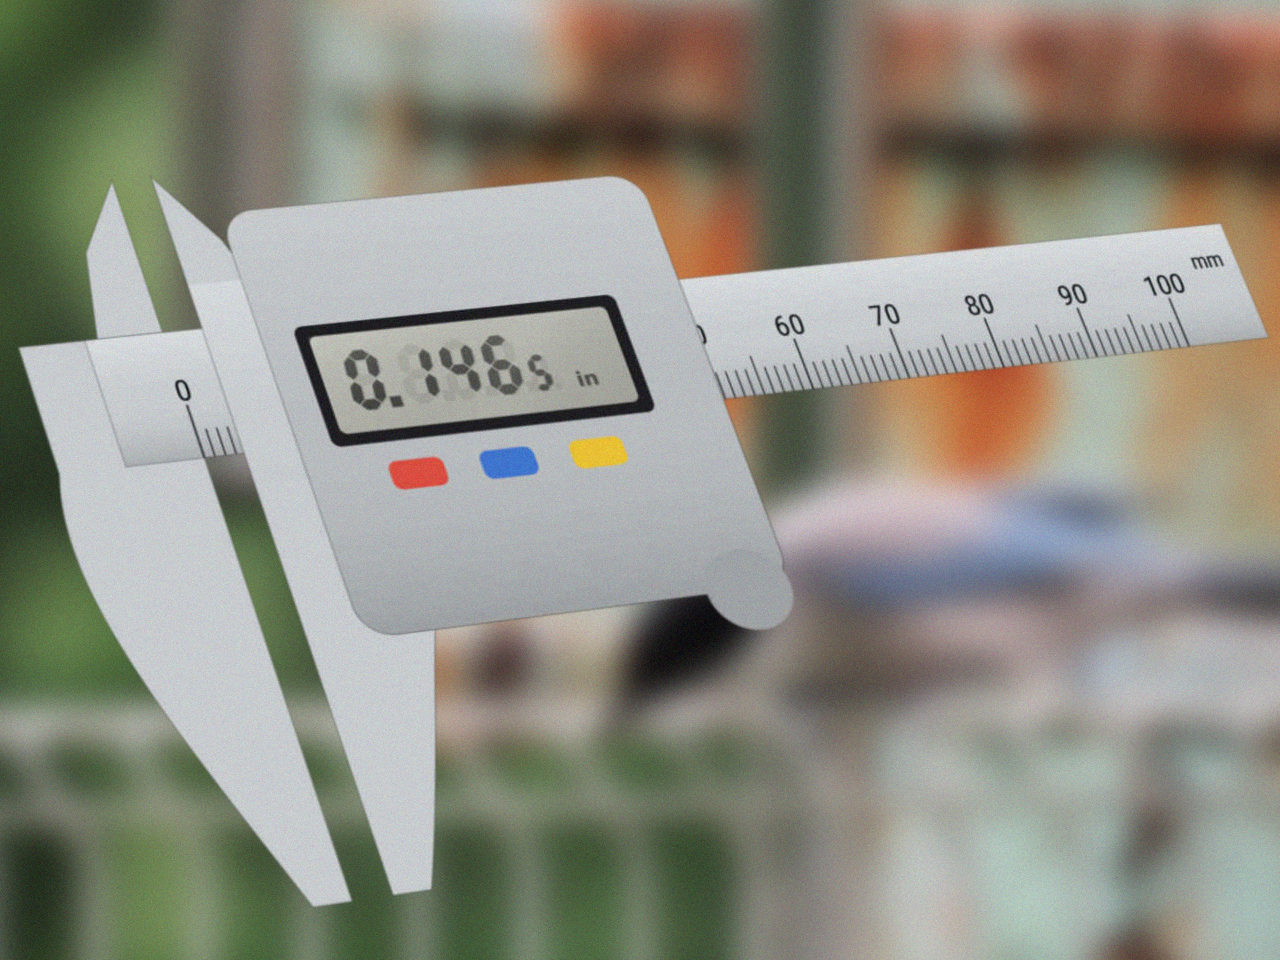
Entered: 0.1465 in
